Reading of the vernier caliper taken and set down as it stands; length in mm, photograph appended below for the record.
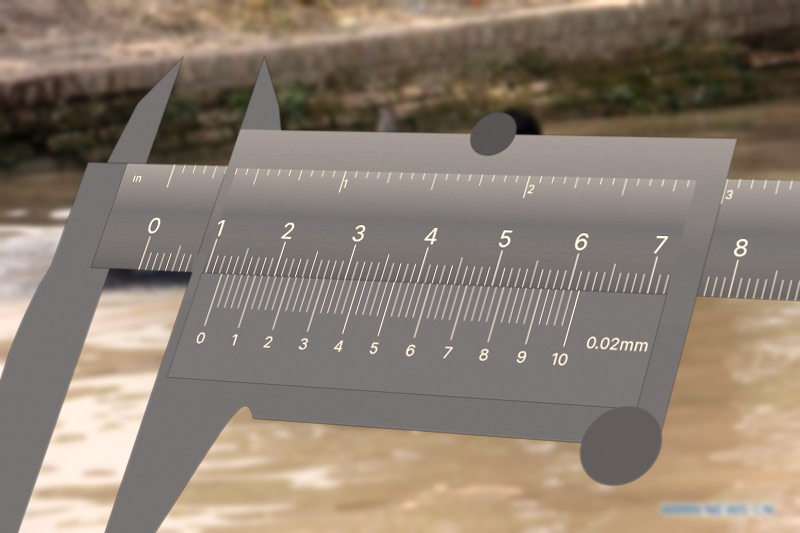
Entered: 12.4 mm
